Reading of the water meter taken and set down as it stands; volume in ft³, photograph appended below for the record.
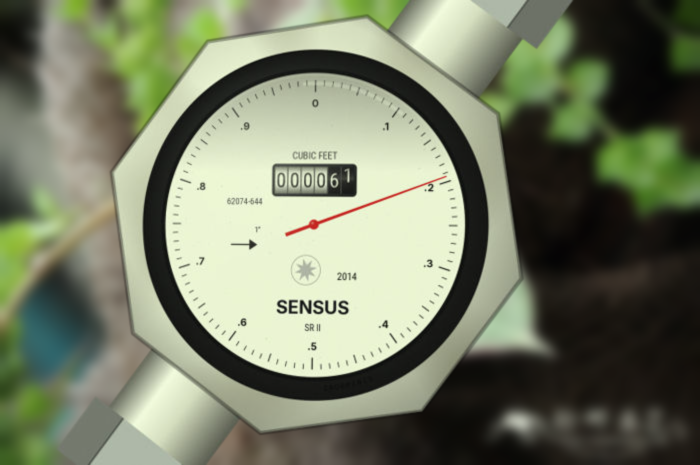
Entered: 61.19 ft³
